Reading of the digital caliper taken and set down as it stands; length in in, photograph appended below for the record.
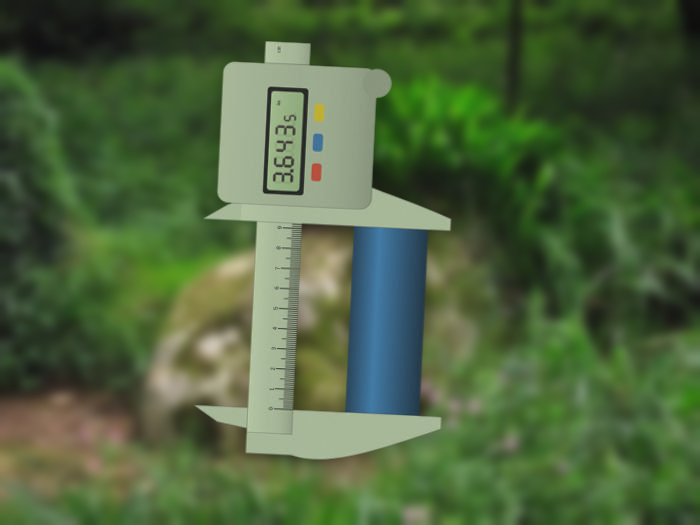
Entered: 3.6435 in
